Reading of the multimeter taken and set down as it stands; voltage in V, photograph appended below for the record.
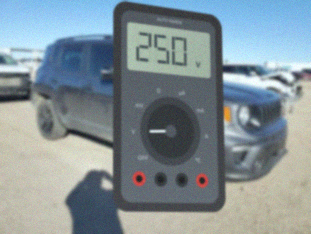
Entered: 250 V
